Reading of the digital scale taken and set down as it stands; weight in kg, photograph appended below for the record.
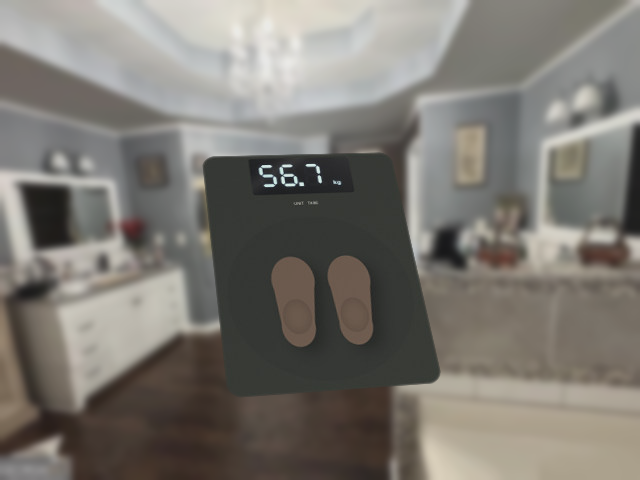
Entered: 56.7 kg
